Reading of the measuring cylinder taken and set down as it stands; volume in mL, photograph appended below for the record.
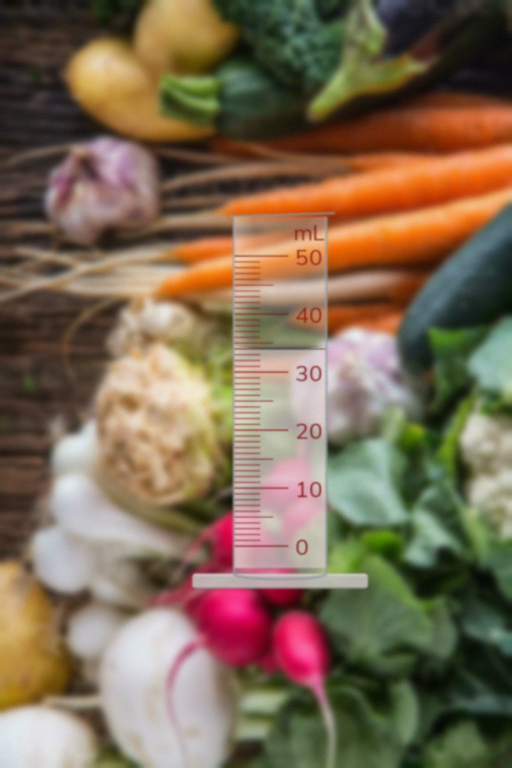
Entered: 34 mL
